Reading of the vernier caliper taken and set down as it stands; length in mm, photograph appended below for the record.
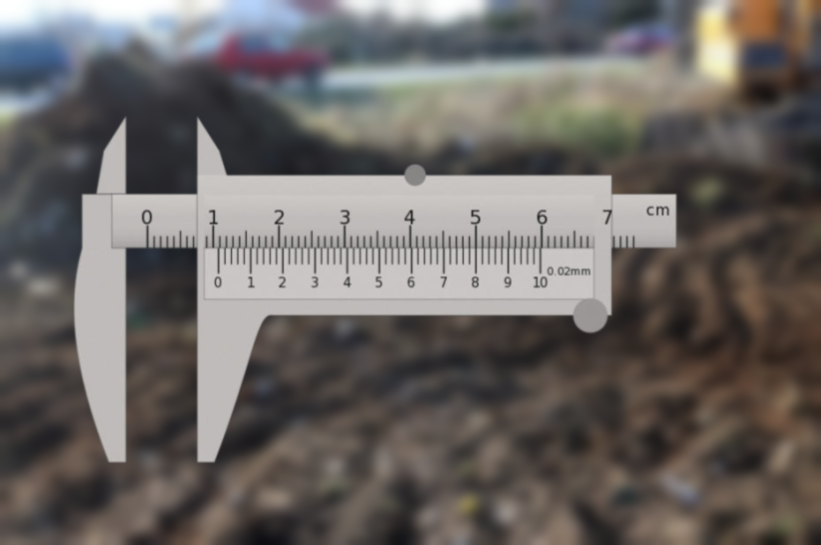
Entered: 10.8 mm
